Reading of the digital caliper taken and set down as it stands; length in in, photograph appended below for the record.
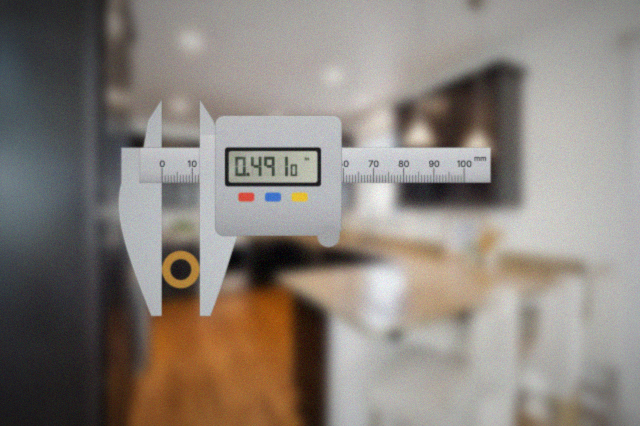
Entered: 0.4910 in
